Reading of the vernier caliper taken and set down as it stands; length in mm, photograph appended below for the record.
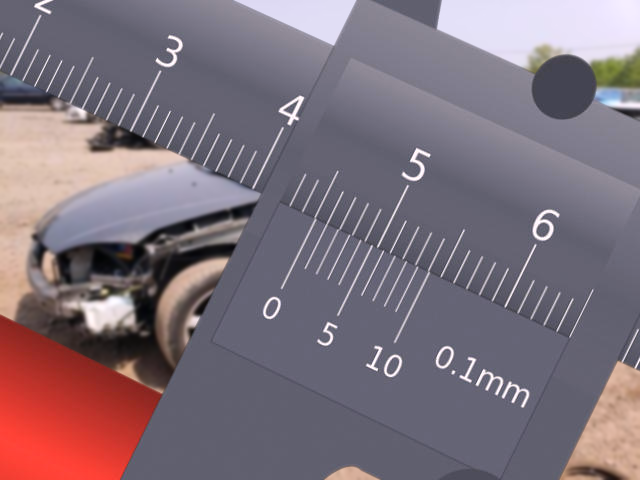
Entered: 45.1 mm
